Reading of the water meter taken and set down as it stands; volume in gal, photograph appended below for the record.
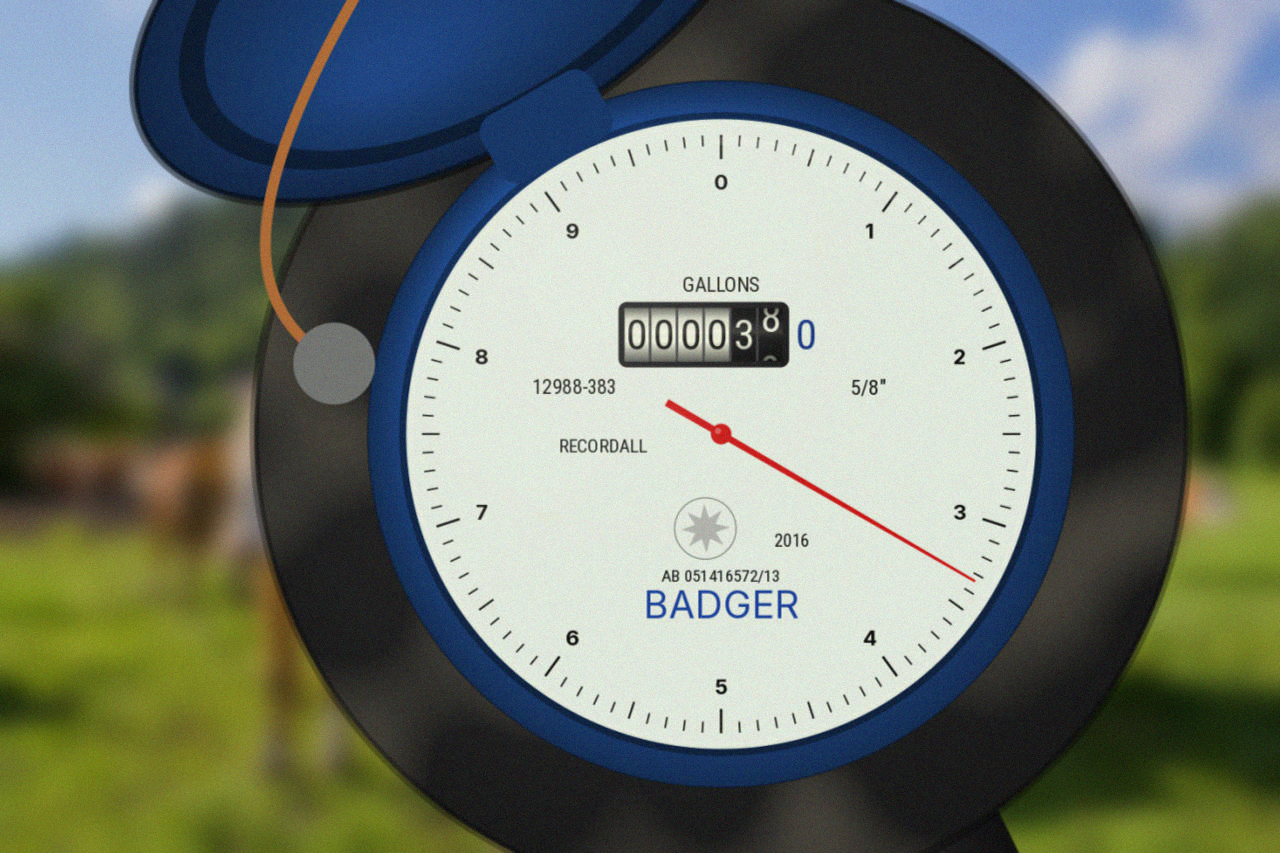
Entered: 383.3 gal
